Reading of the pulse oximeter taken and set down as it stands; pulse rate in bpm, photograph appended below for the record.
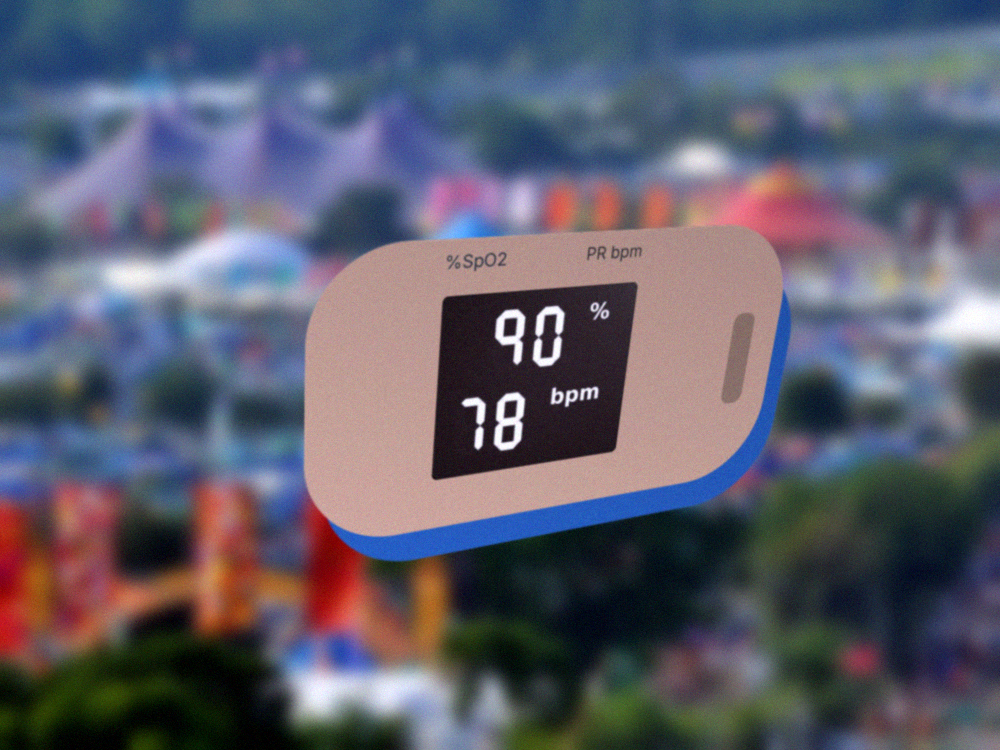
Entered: 78 bpm
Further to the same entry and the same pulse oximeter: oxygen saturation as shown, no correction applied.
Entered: 90 %
